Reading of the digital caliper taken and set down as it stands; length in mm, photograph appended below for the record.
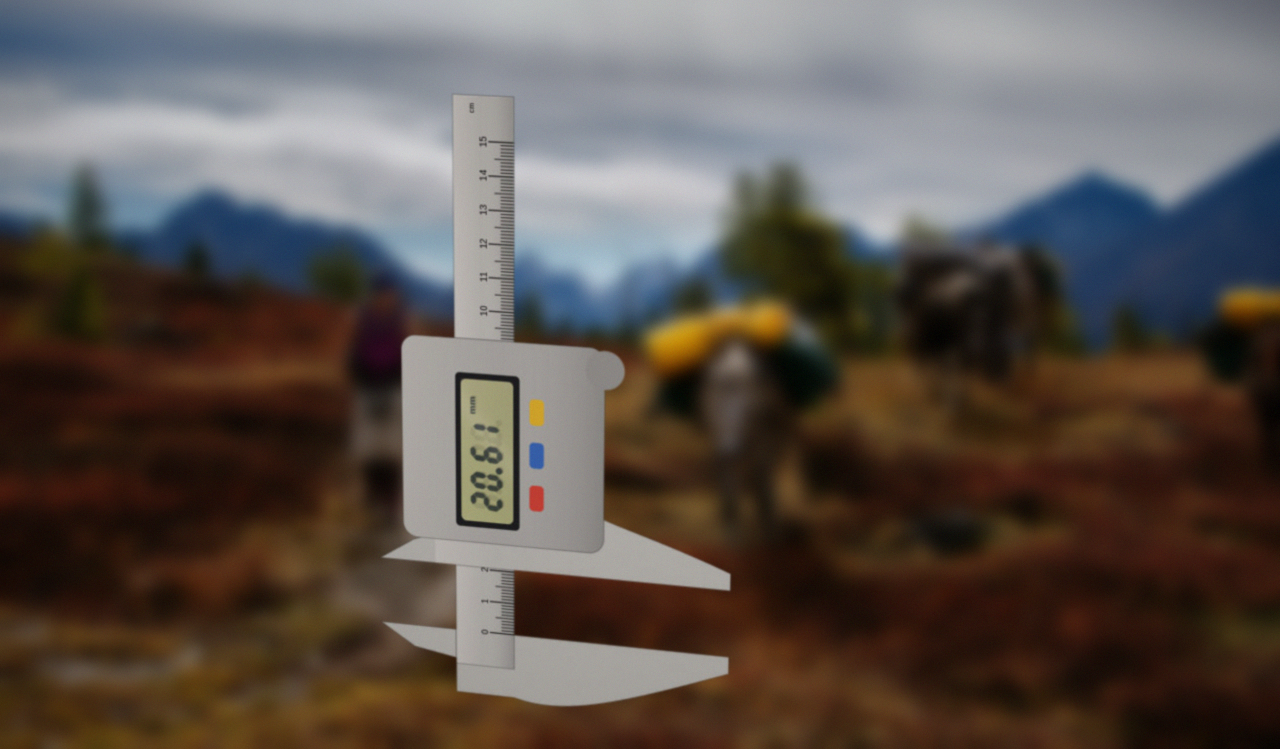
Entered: 20.61 mm
